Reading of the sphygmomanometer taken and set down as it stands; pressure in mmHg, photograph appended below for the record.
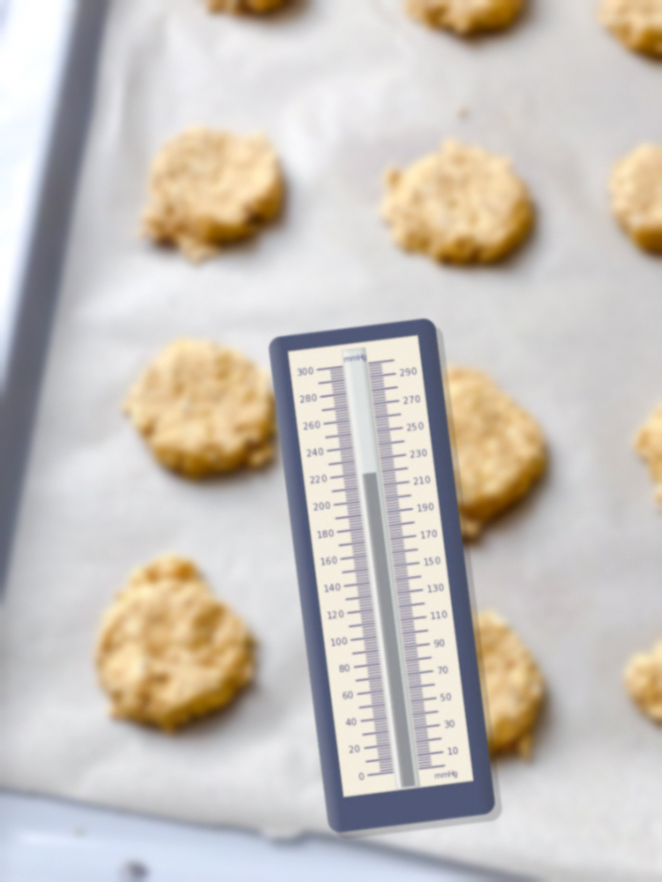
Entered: 220 mmHg
